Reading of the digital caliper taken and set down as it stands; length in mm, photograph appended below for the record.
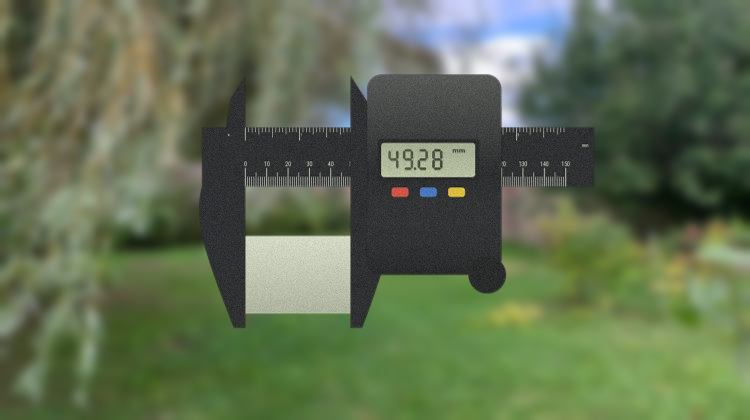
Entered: 49.28 mm
